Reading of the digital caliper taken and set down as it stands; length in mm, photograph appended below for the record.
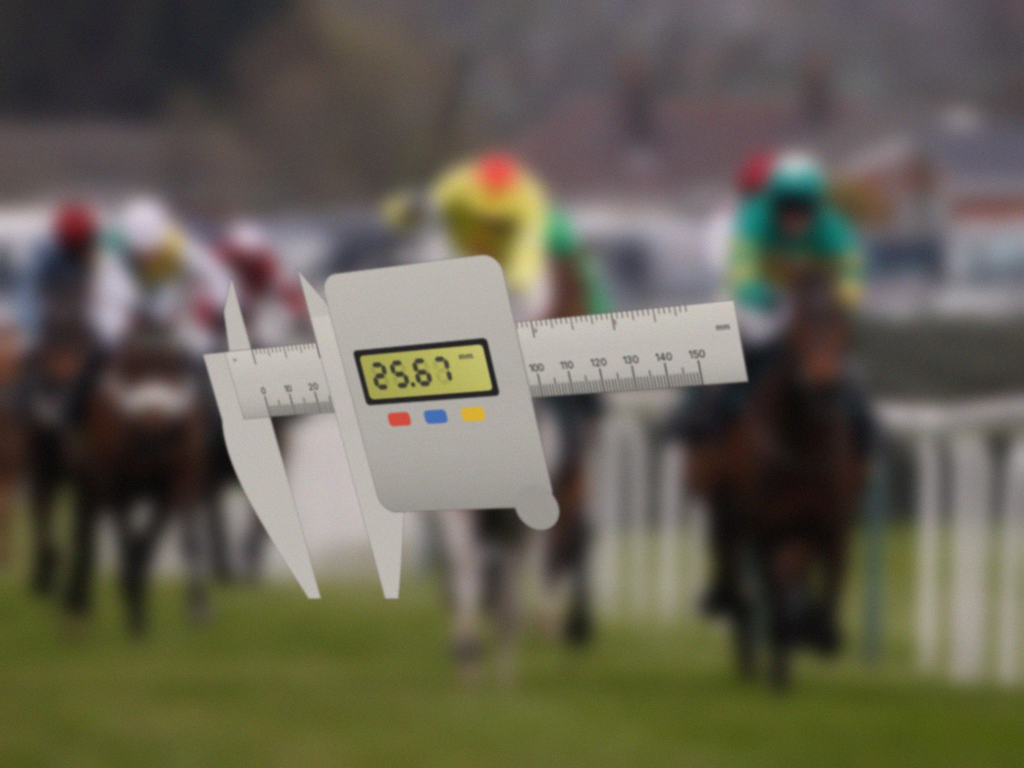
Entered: 25.67 mm
